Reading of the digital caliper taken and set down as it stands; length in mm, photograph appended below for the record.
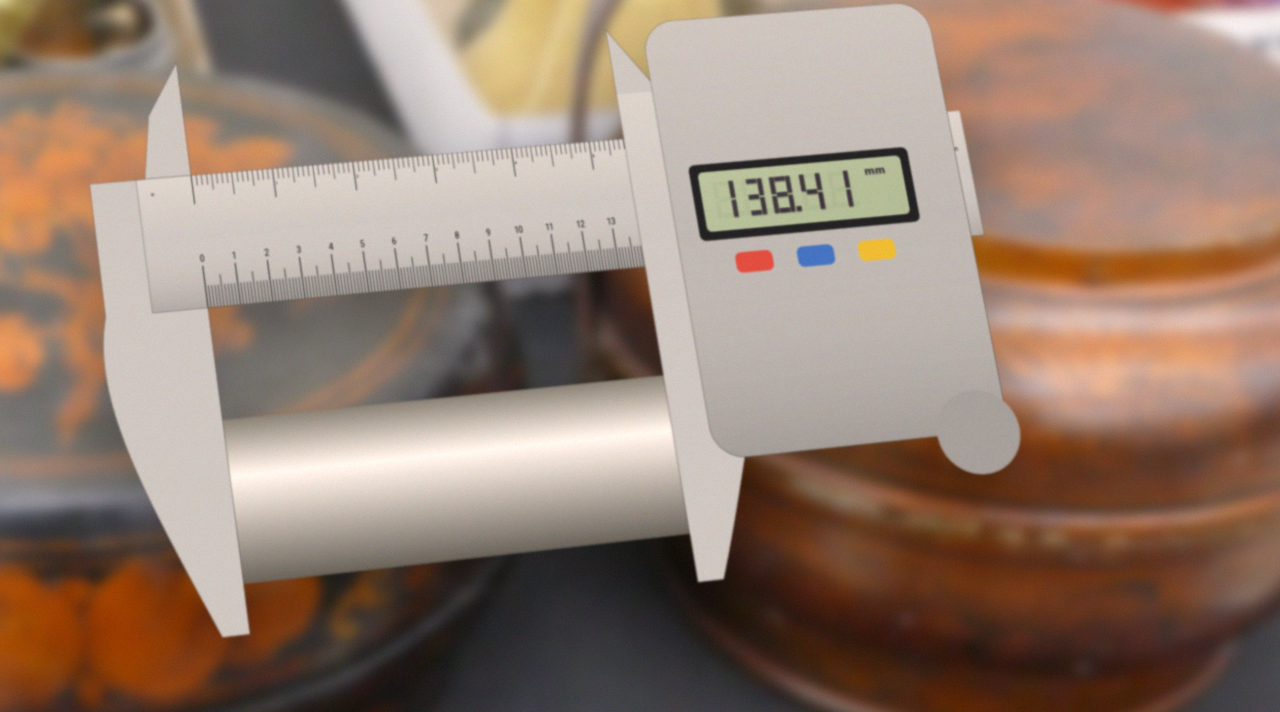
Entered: 138.41 mm
